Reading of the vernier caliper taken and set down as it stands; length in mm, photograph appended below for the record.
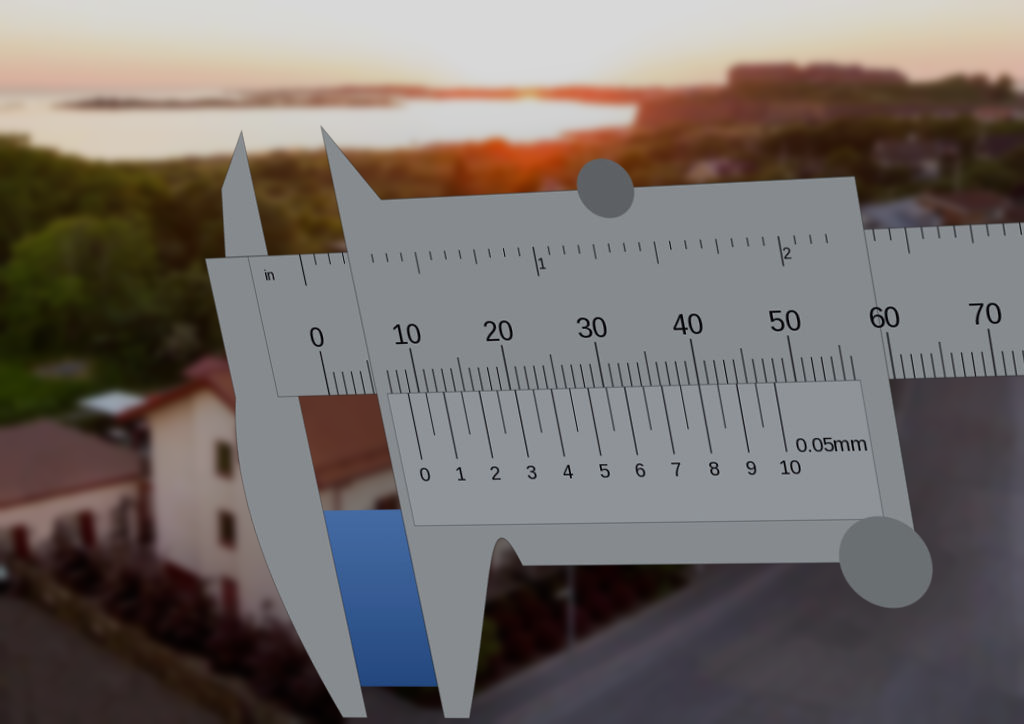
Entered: 8.8 mm
